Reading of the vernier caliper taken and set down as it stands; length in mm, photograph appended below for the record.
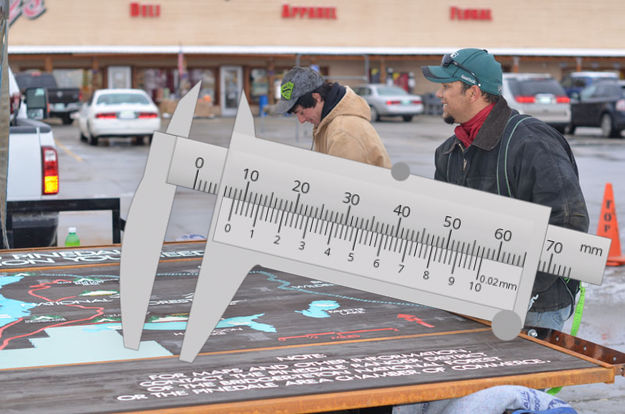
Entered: 8.0 mm
